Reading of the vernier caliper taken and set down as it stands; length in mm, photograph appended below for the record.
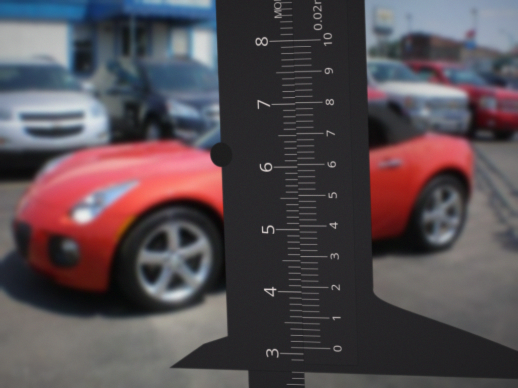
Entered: 31.0 mm
